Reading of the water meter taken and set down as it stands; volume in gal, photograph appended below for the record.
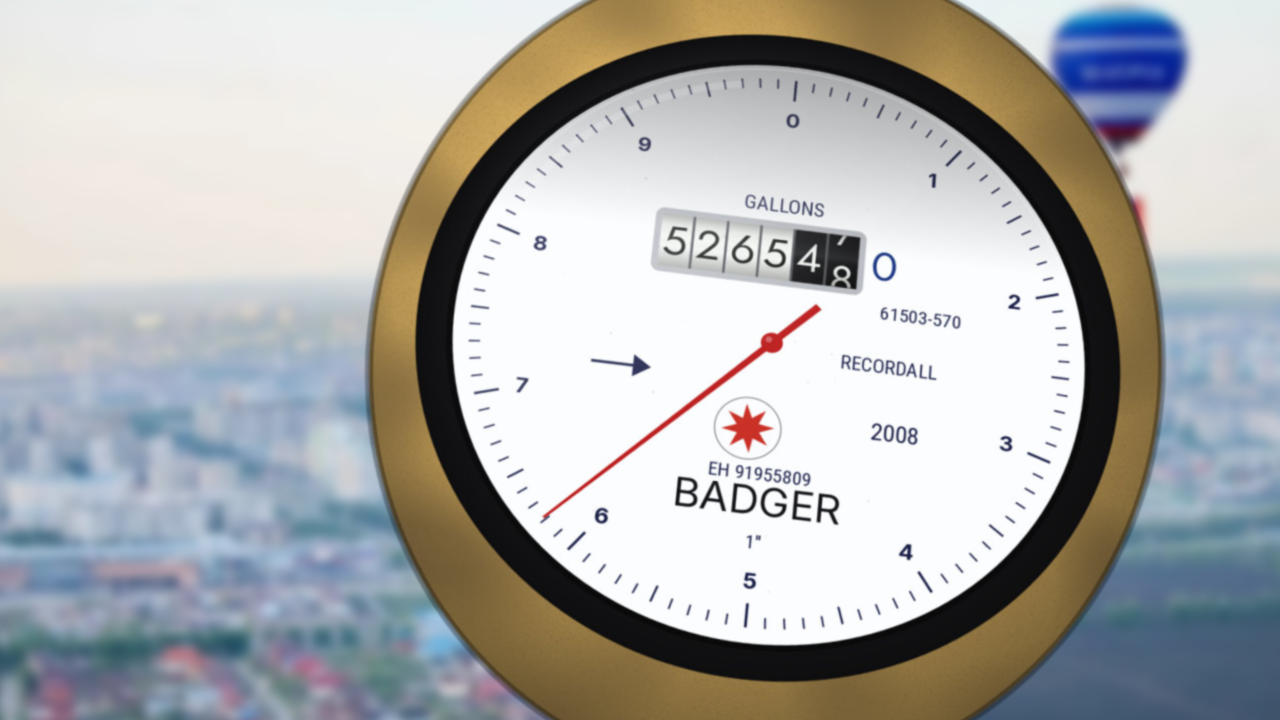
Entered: 5265476.2 gal
